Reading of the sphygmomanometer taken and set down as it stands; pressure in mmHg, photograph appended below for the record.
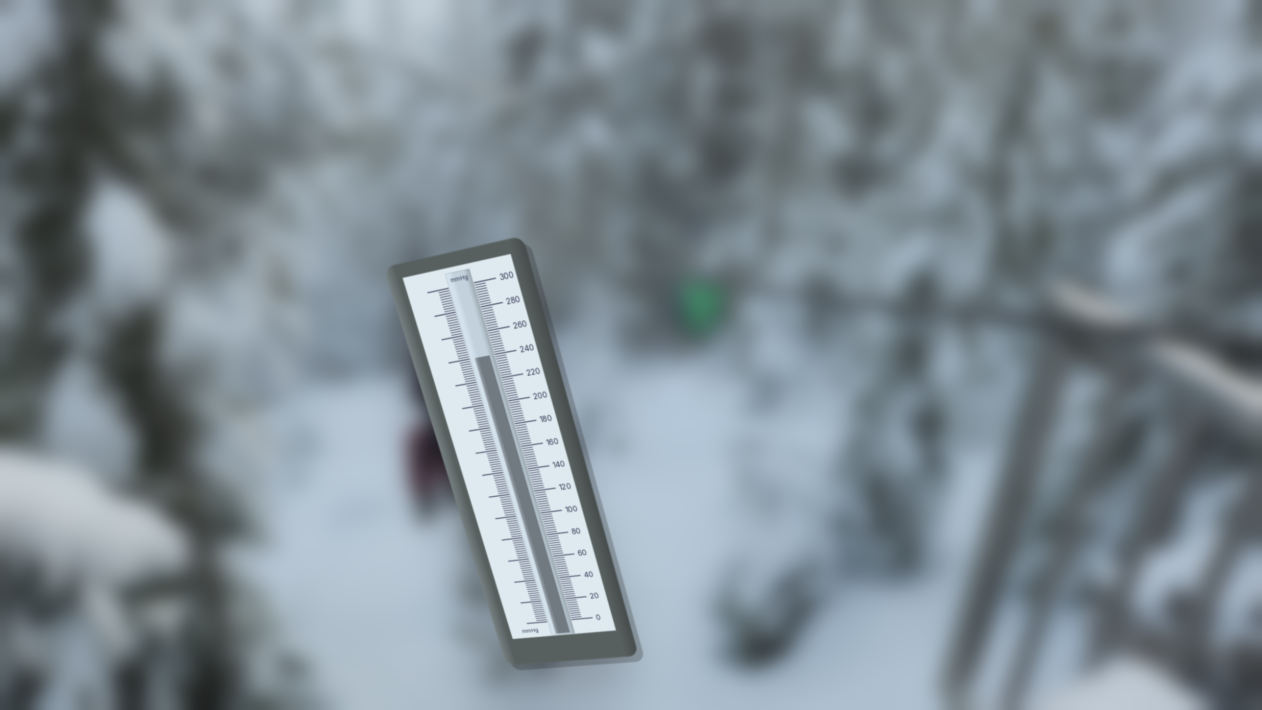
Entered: 240 mmHg
